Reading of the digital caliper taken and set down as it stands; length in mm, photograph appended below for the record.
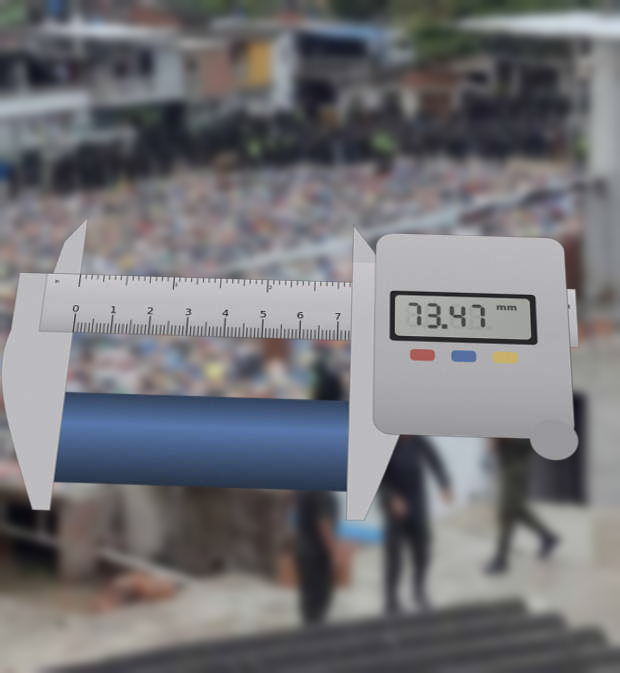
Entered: 73.47 mm
